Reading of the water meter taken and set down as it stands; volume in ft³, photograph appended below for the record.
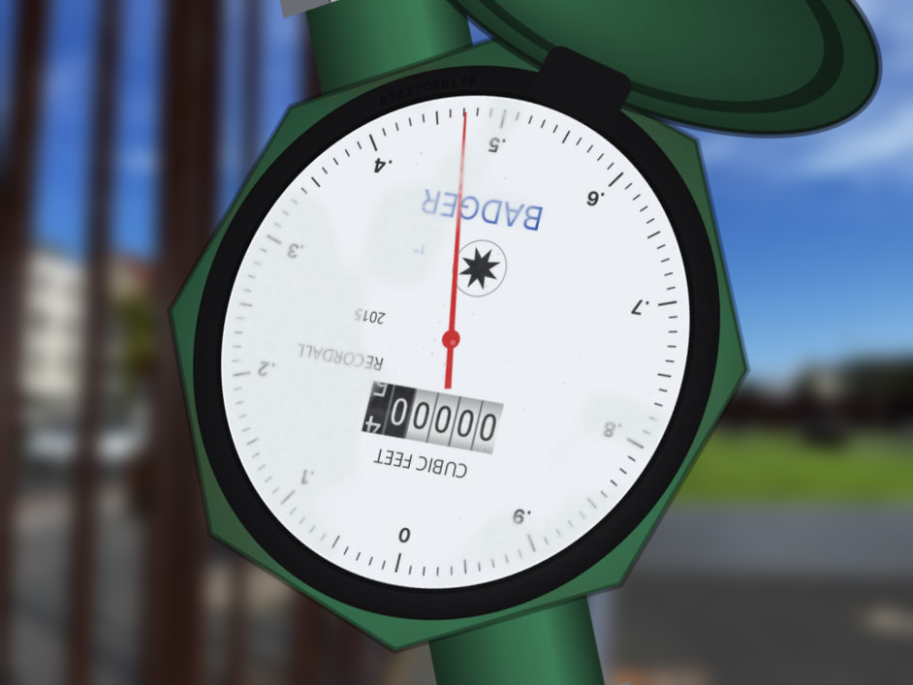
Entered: 4.47 ft³
